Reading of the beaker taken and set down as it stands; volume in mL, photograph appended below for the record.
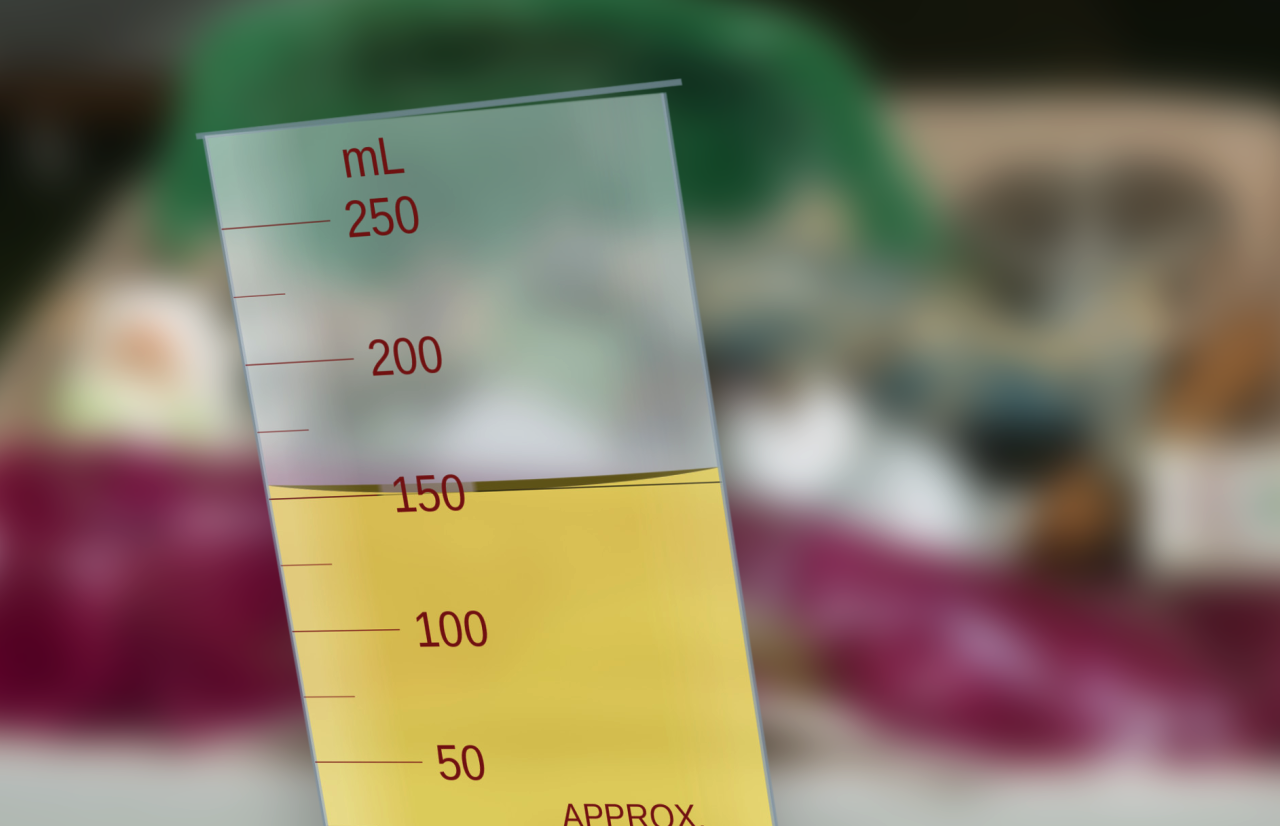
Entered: 150 mL
